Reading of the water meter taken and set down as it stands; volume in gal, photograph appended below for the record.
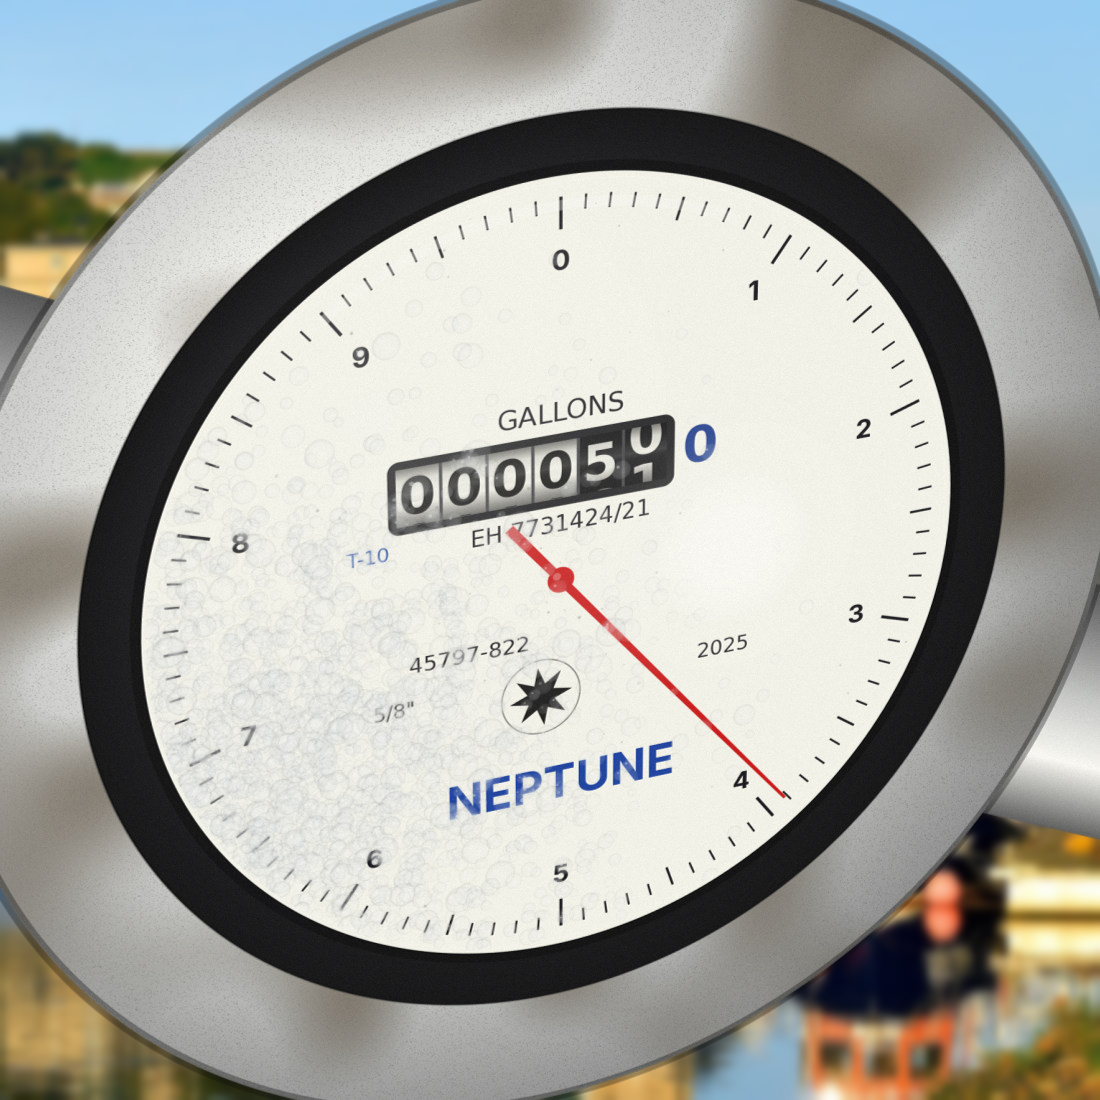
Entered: 503.9 gal
